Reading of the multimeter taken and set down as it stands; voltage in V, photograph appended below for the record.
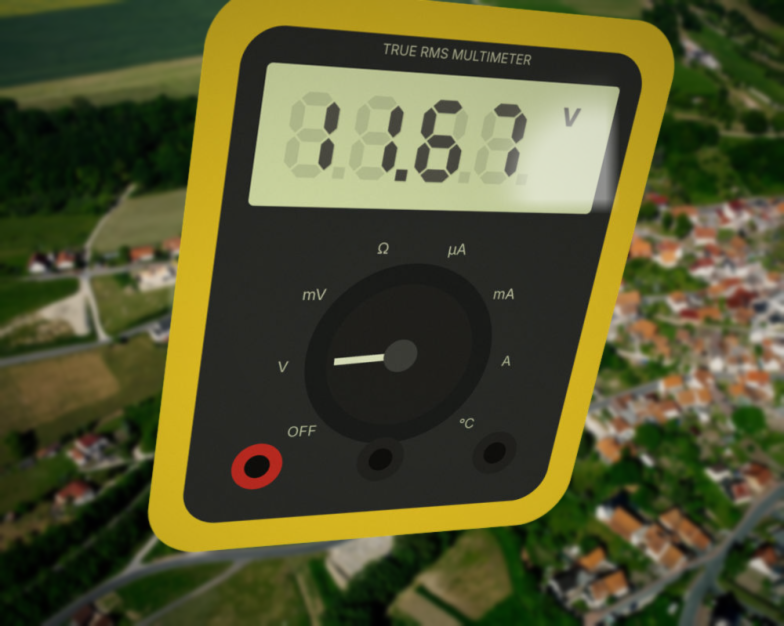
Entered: 11.67 V
